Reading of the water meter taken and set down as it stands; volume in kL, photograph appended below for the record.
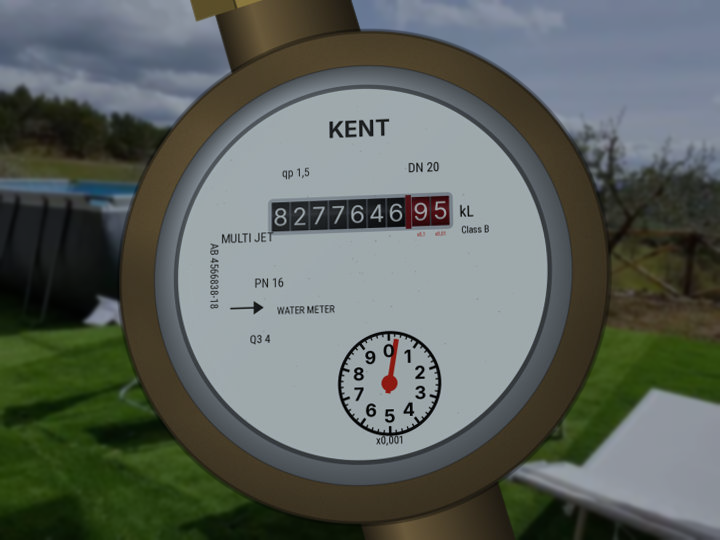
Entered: 8277646.950 kL
